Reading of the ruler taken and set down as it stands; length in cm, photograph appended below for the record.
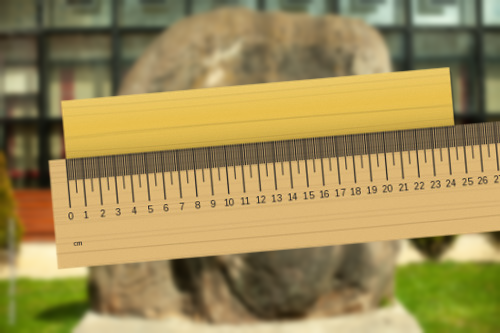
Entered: 24.5 cm
